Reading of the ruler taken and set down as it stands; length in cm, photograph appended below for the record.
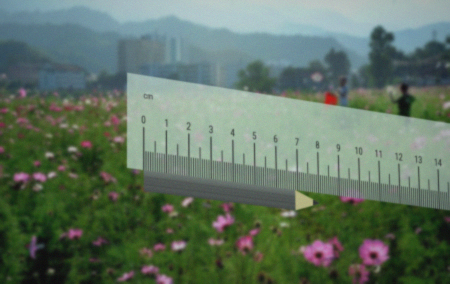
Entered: 8 cm
